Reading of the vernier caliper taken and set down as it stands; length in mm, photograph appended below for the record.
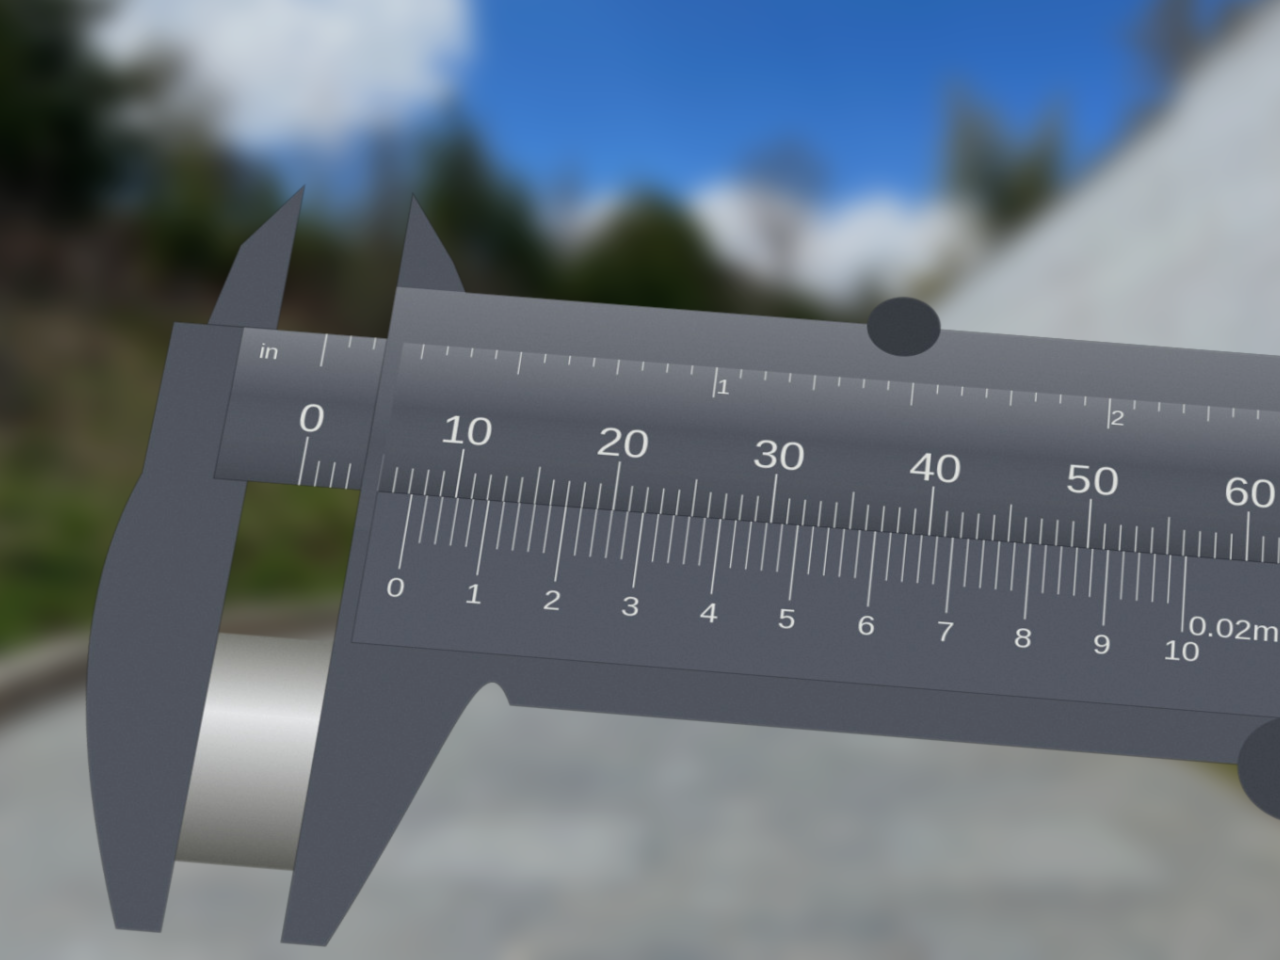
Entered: 7.2 mm
